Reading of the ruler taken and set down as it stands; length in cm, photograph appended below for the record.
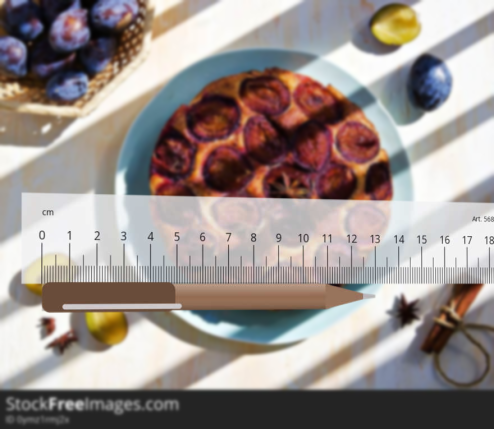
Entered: 13 cm
